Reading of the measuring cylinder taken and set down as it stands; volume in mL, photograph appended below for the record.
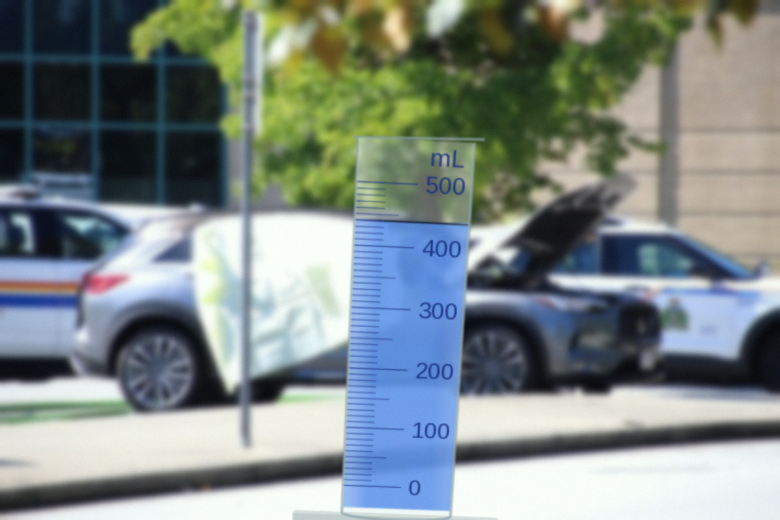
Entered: 440 mL
